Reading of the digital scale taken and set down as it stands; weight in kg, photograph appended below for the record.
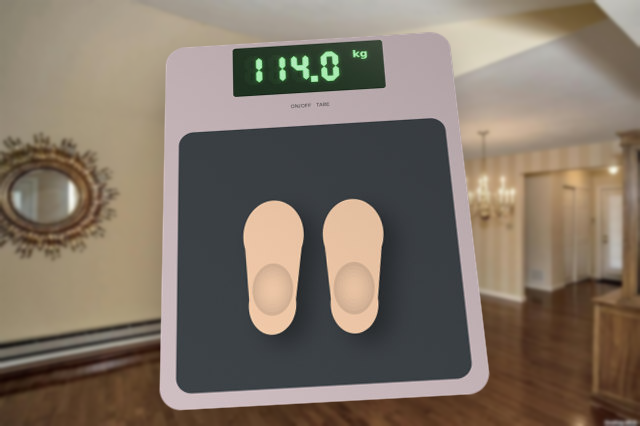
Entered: 114.0 kg
